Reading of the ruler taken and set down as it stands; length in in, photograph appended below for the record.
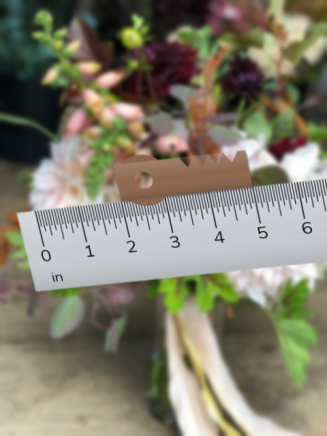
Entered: 3 in
